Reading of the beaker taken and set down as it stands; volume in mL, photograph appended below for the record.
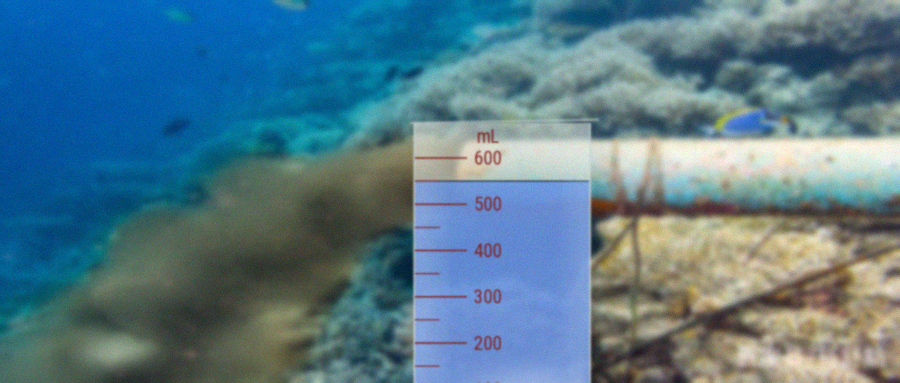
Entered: 550 mL
